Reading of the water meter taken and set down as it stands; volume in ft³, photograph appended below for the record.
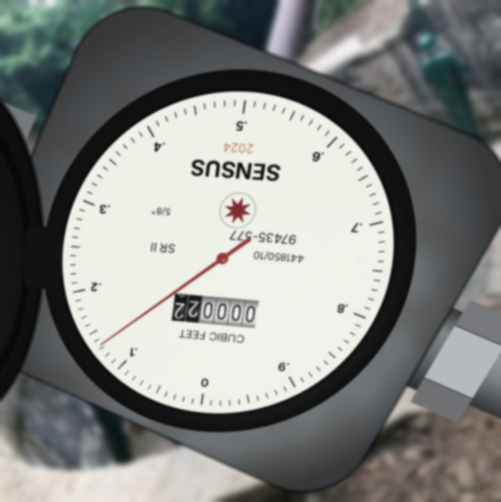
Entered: 22.13 ft³
